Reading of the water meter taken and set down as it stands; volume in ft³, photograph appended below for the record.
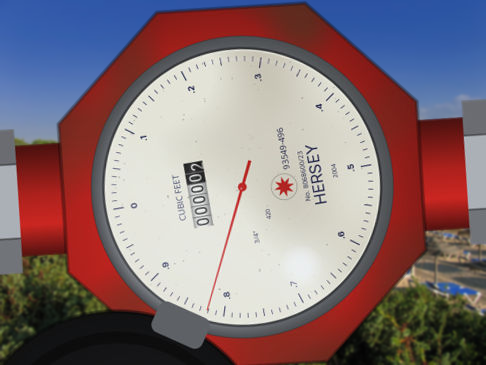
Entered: 1.82 ft³
